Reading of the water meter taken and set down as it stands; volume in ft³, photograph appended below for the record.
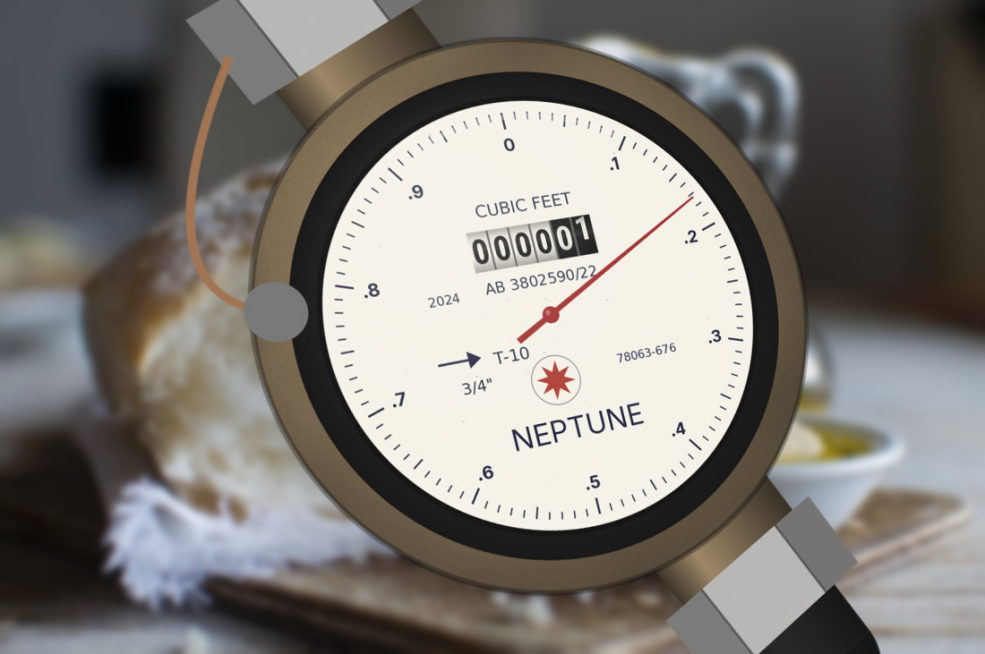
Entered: 1.17 ft³
